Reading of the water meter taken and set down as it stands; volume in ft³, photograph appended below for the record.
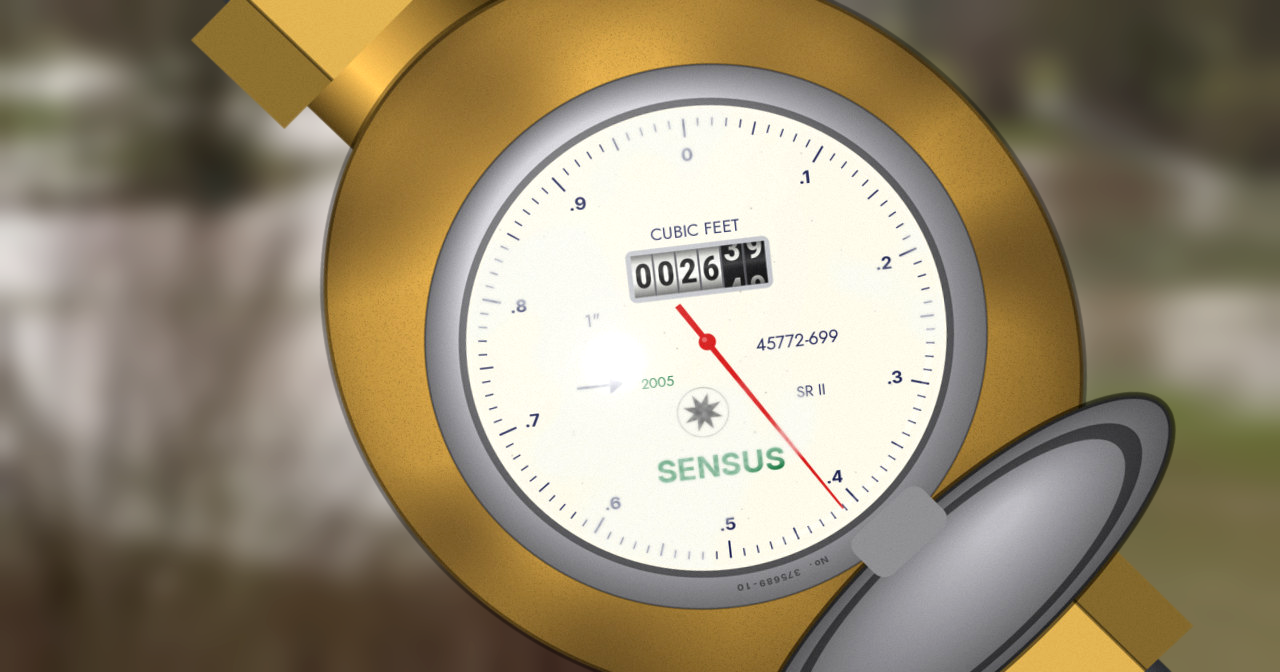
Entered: 2639.41 ft³
